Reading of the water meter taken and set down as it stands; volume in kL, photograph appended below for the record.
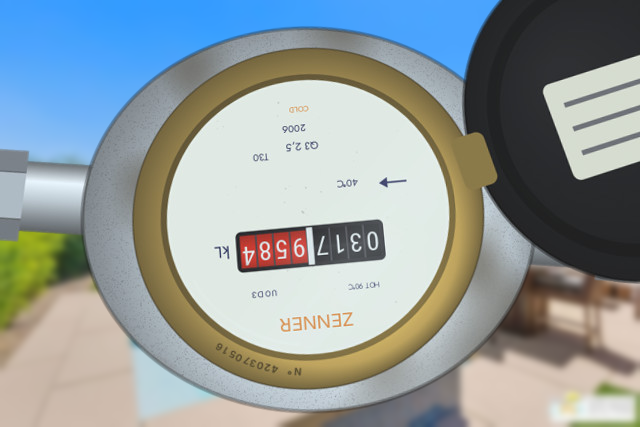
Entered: 317.9584 kL
